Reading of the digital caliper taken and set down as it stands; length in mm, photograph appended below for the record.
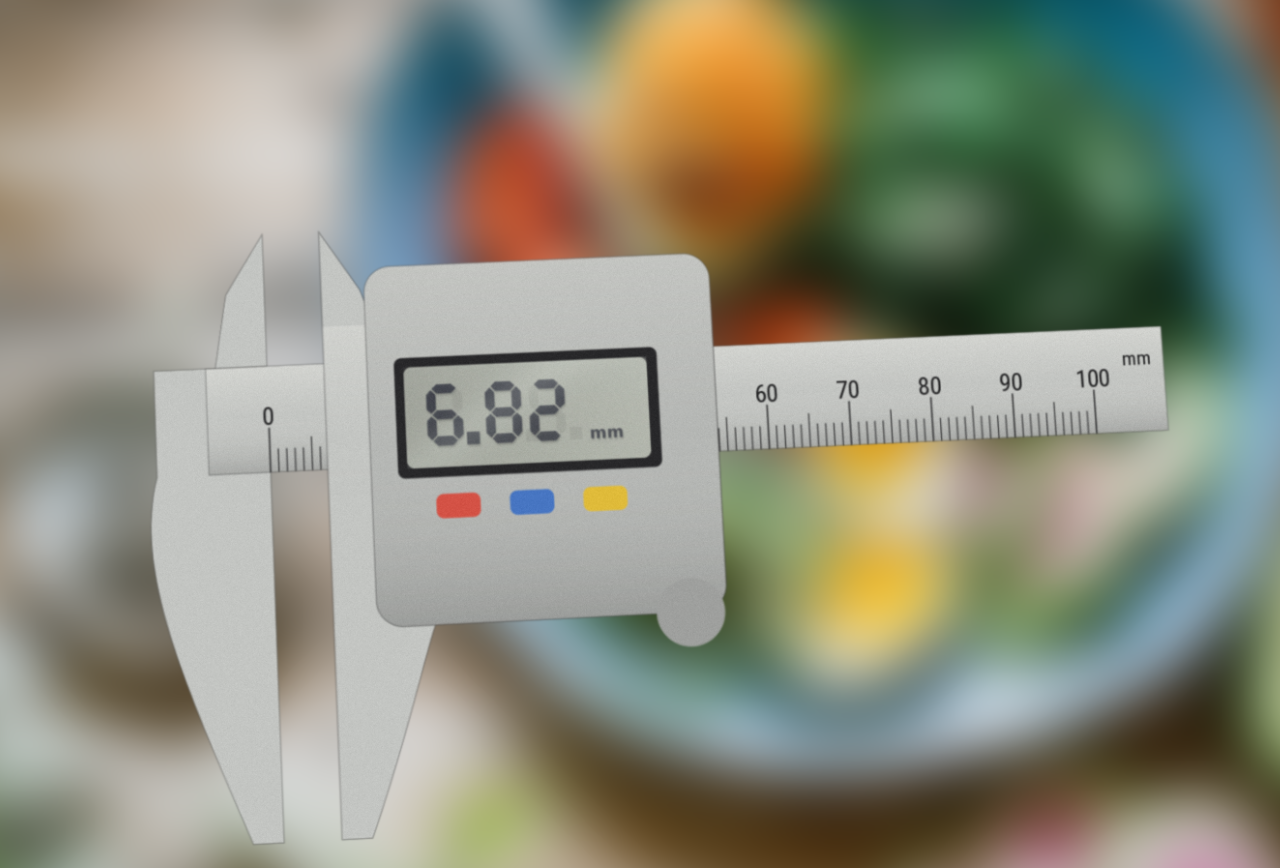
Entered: 6.82 mm
